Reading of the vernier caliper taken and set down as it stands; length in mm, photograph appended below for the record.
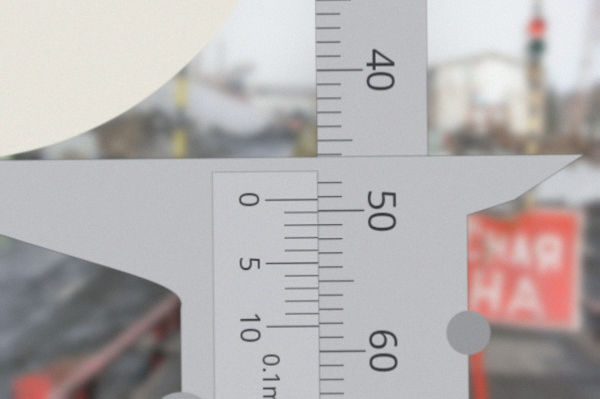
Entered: 49.2 mm
